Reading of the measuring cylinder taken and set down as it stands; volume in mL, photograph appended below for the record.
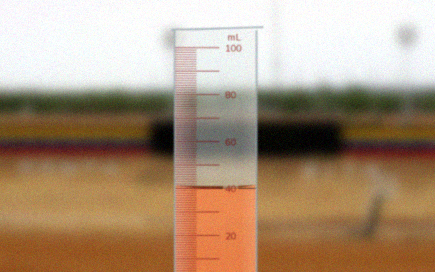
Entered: 40 mL
